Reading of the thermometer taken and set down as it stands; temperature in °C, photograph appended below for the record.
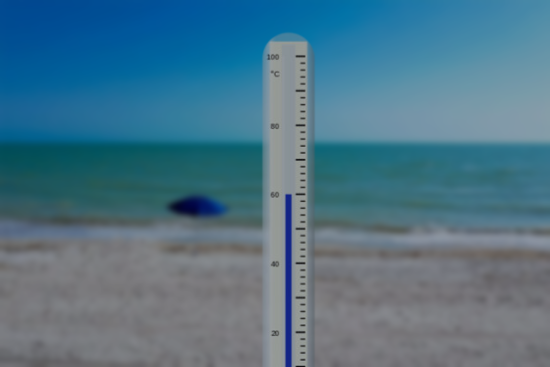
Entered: 60 °C
